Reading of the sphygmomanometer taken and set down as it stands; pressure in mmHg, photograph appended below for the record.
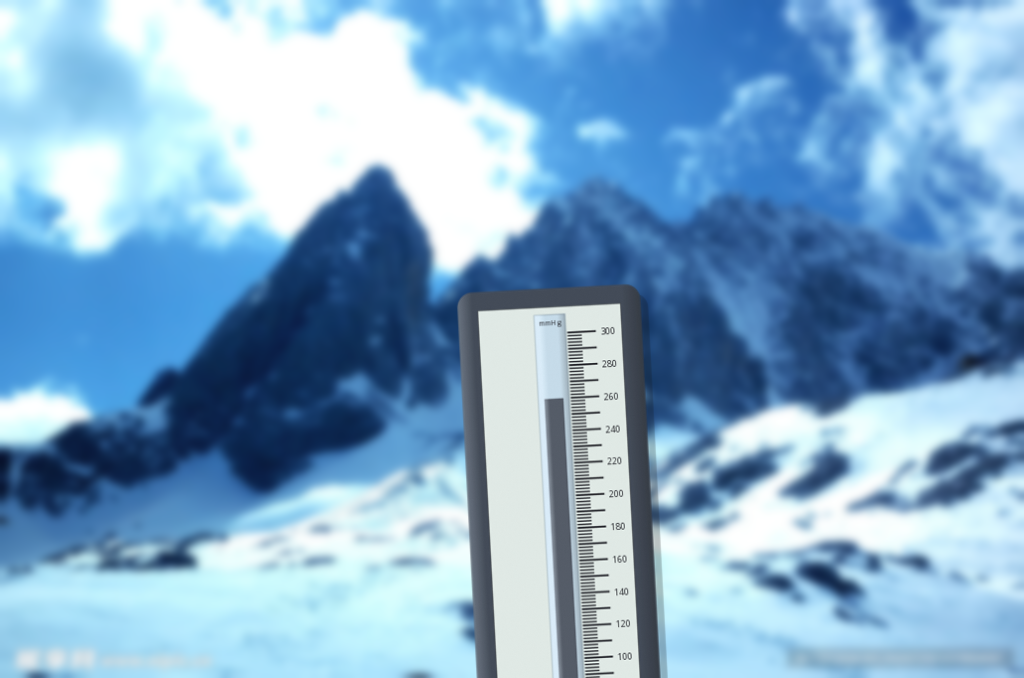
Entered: 260 mmHg
